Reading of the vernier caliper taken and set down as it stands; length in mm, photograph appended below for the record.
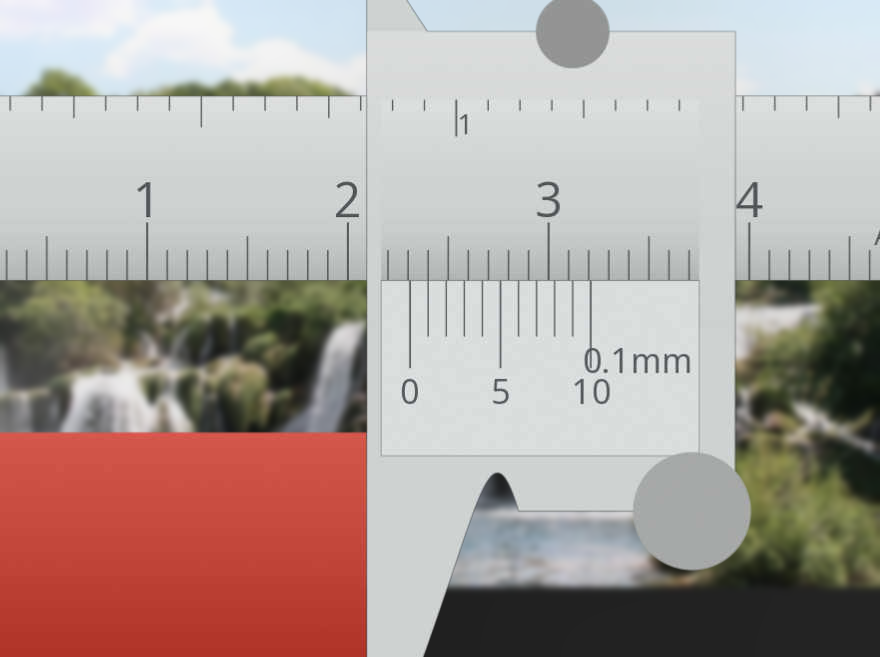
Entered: 23.1 mm
